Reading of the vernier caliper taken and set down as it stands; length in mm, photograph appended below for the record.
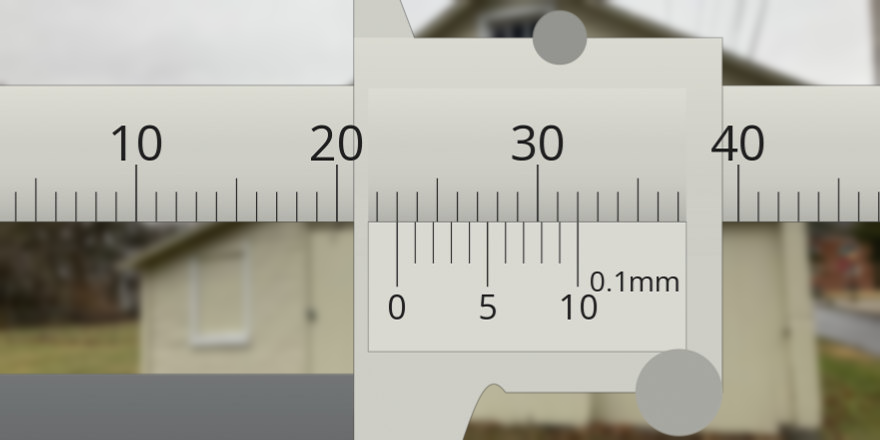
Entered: 23.0 mm
